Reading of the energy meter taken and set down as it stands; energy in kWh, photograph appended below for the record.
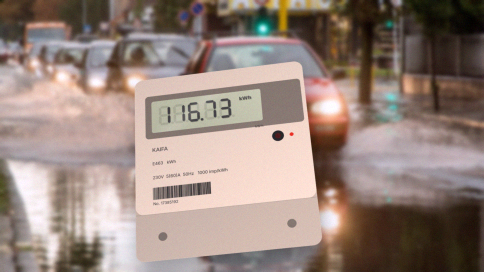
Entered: 116.73 kWh
